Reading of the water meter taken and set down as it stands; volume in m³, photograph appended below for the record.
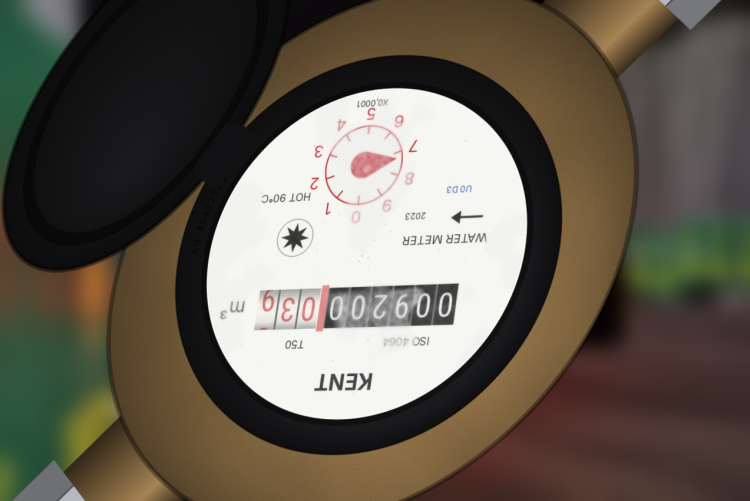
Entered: 9200.0387 m³
